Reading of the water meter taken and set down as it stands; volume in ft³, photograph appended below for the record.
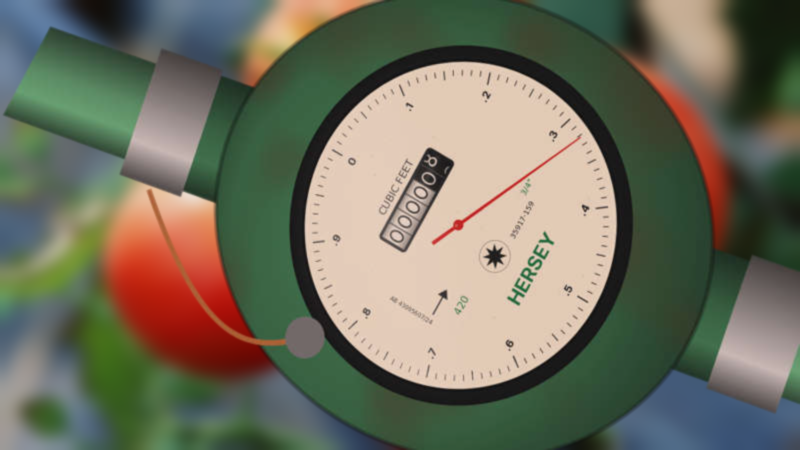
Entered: 8.32 ft³
